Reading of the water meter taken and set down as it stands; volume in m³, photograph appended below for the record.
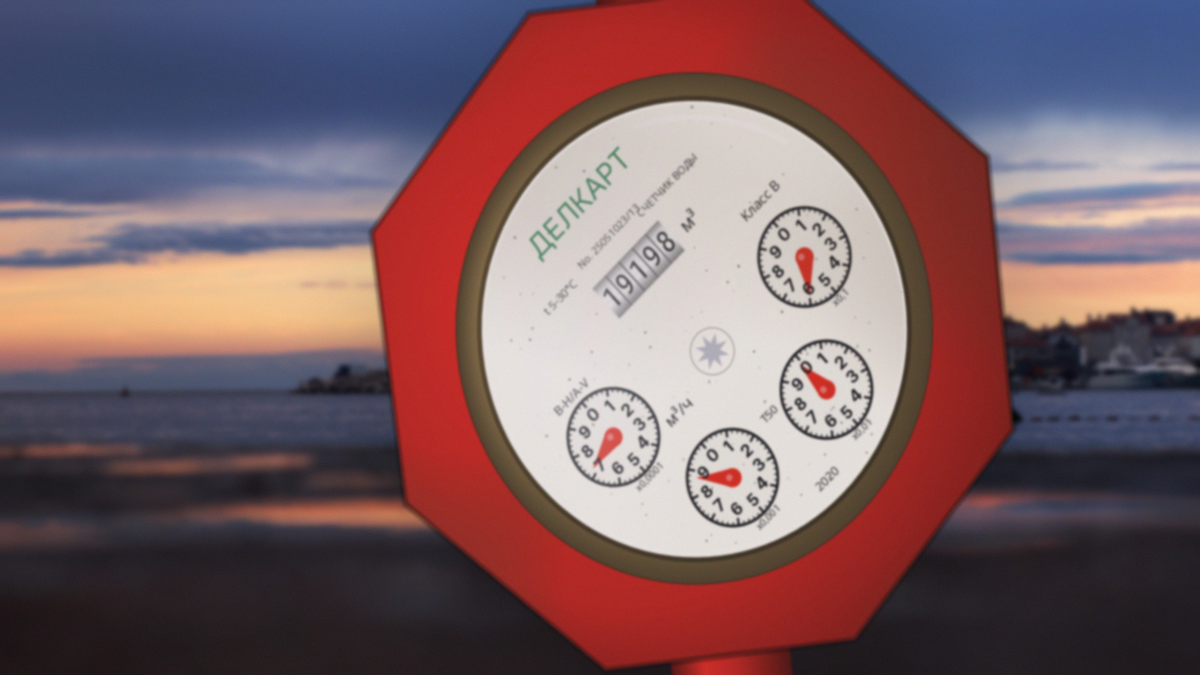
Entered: 19198.5987 m³
